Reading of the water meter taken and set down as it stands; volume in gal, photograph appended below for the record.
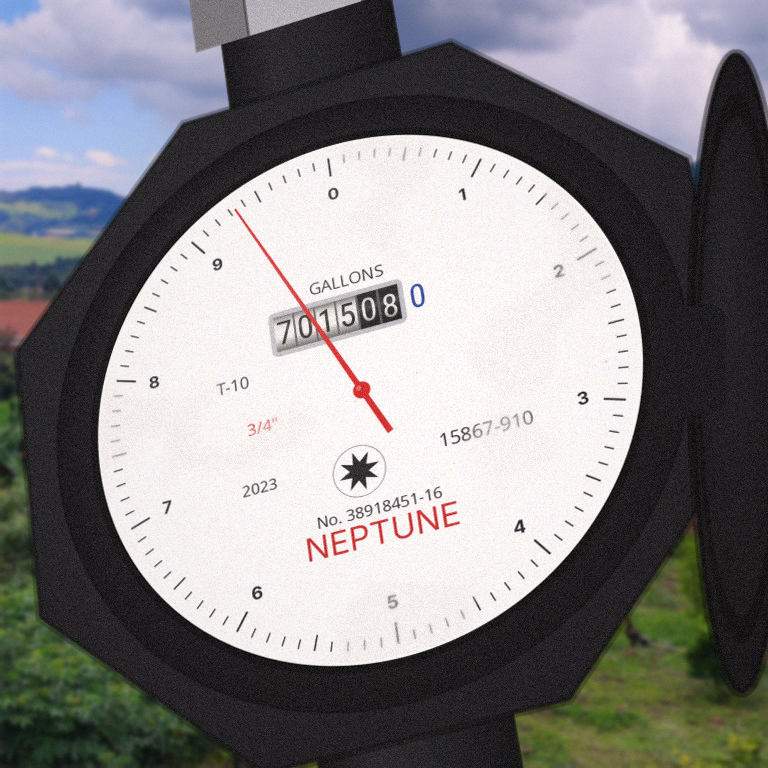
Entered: 7015079.3 gal
